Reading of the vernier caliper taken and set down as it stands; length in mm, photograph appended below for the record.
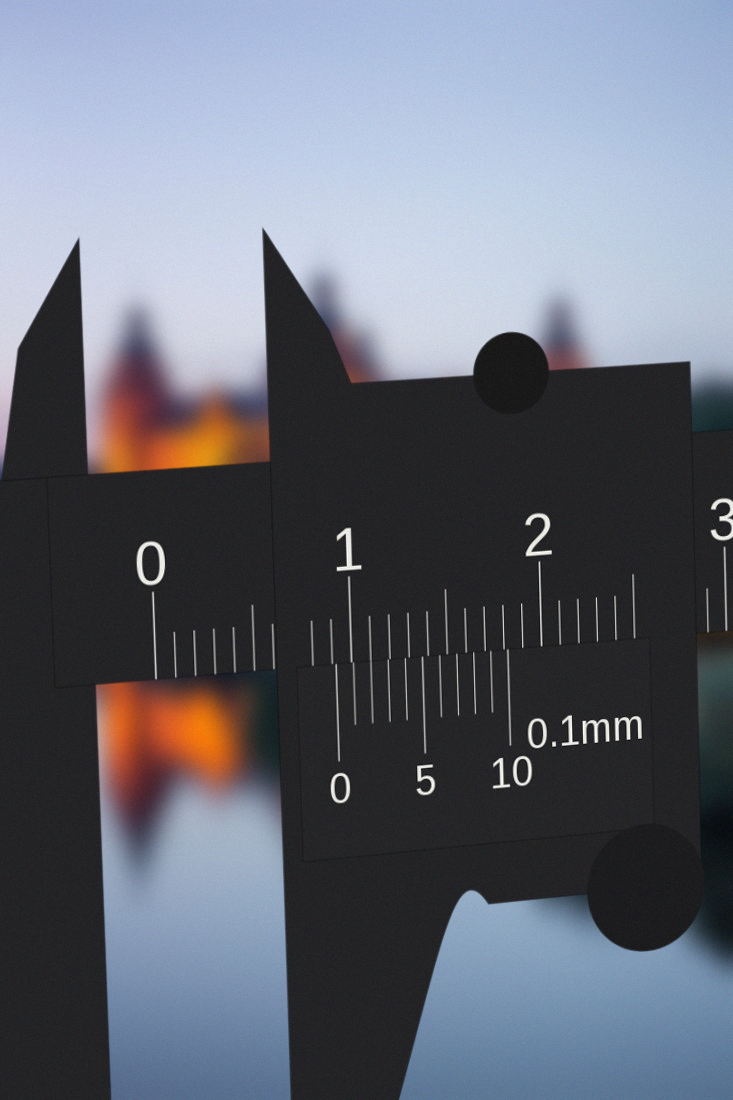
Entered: 9.2 mm
